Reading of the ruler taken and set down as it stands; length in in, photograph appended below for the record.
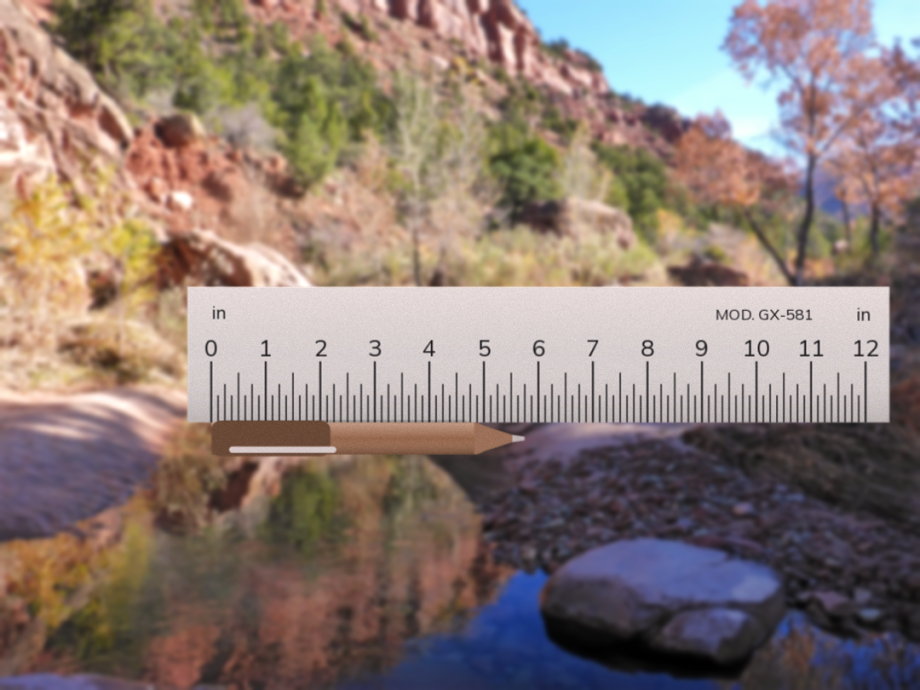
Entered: 5.75 in
